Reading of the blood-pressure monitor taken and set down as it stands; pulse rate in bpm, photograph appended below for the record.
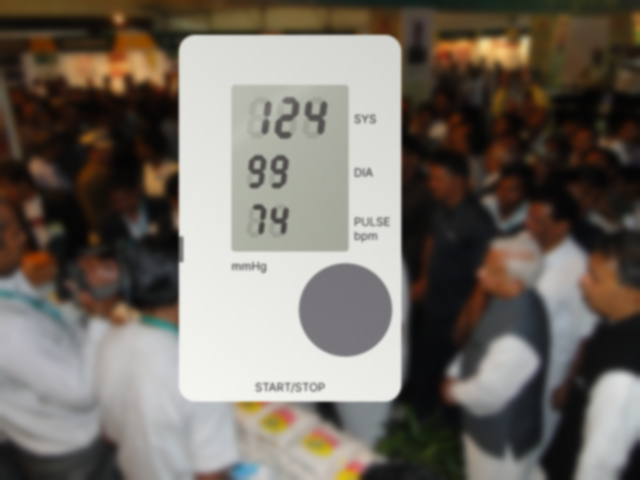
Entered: 74 bpm
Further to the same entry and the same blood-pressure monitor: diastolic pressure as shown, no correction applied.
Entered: 99 mmHg
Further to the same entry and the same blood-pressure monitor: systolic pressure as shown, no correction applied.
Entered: 124 mmHg
